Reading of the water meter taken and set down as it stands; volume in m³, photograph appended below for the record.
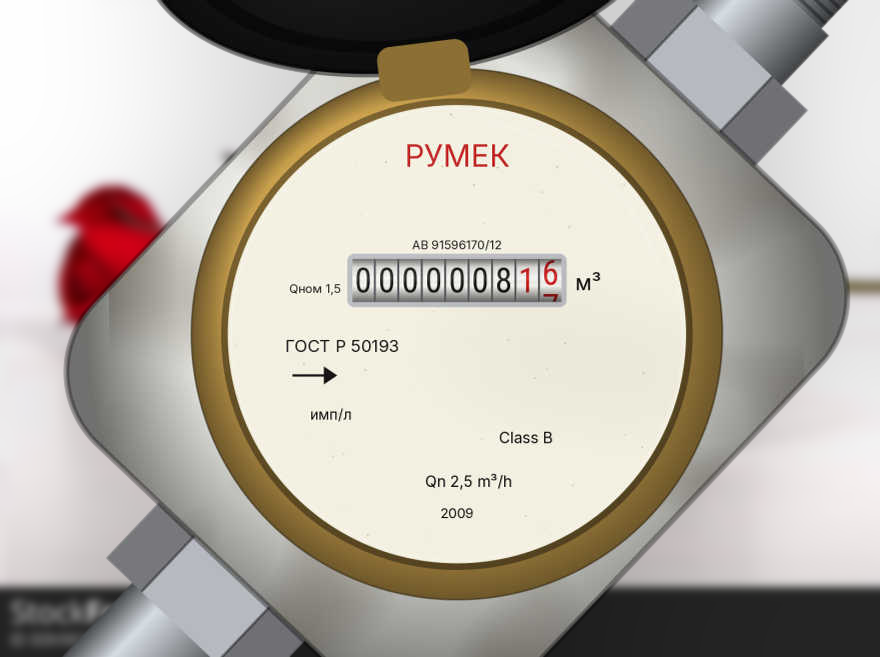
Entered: 8.16 m³
